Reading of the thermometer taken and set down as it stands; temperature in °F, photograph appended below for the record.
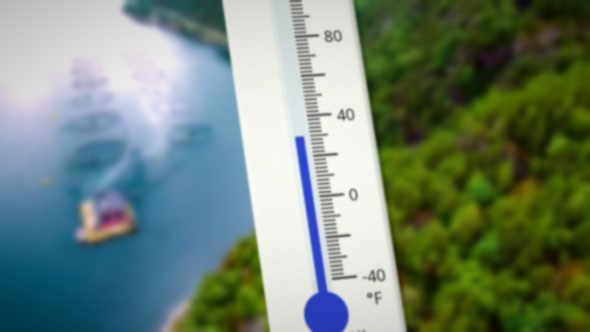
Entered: 30 °F
